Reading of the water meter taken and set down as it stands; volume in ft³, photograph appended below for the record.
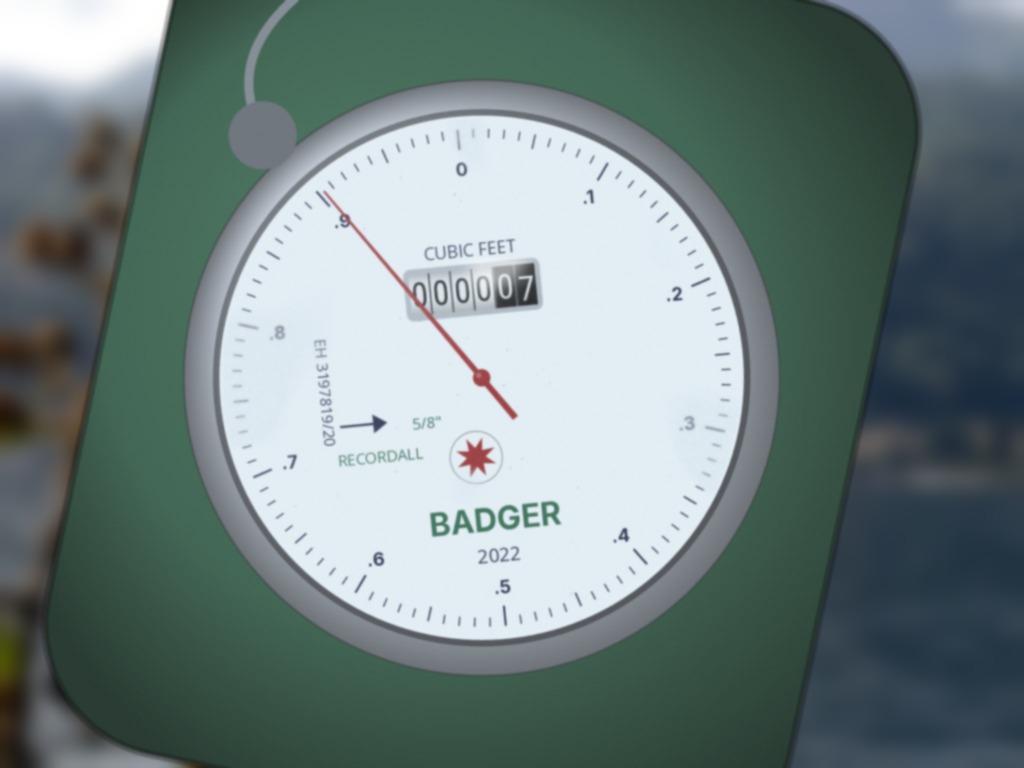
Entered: 6.90 ft³
